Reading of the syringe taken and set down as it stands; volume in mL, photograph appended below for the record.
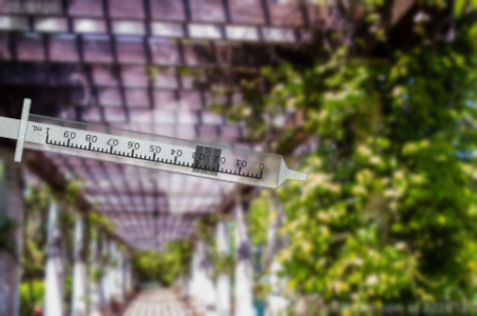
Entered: 0.2 mL
